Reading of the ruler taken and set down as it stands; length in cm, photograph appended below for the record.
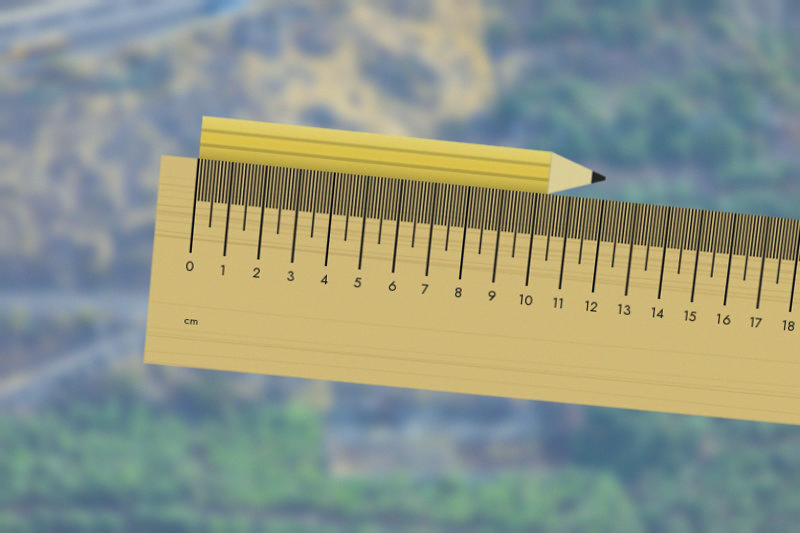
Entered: 12 cm
